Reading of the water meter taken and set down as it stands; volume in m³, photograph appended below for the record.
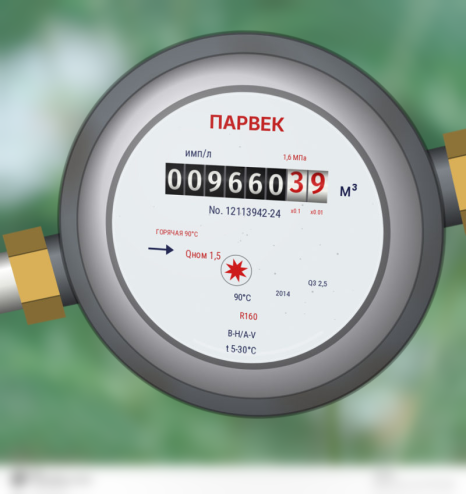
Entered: 9660.39 m³
